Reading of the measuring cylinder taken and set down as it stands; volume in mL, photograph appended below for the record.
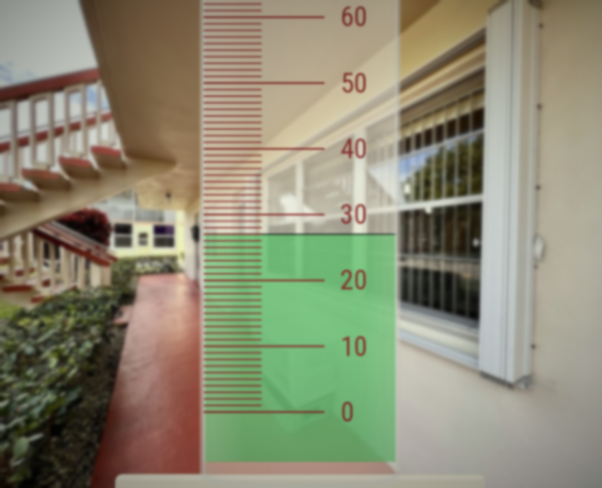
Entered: 27 mL
